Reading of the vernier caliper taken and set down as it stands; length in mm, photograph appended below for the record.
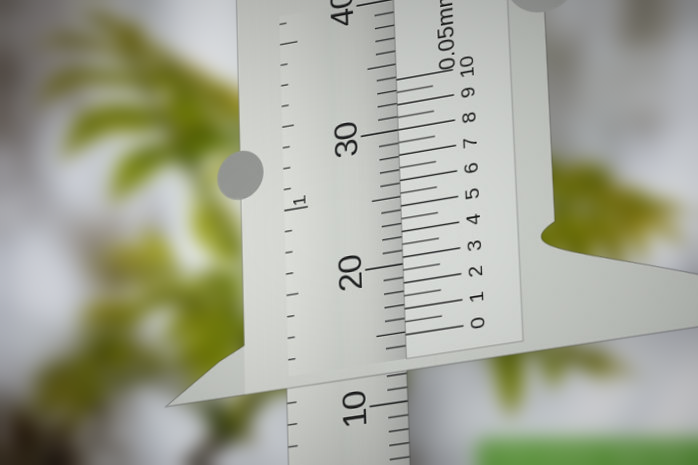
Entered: 14.8 mm
